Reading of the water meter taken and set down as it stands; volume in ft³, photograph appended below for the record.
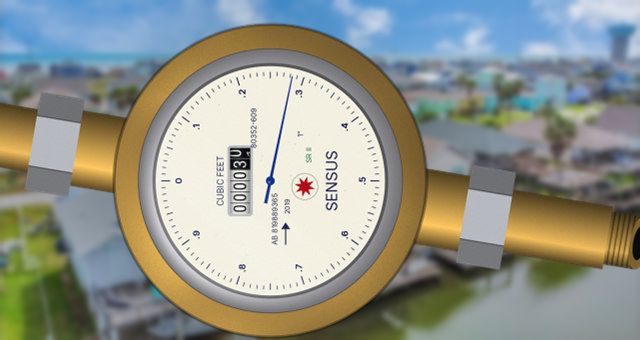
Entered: 30.28 ft³
